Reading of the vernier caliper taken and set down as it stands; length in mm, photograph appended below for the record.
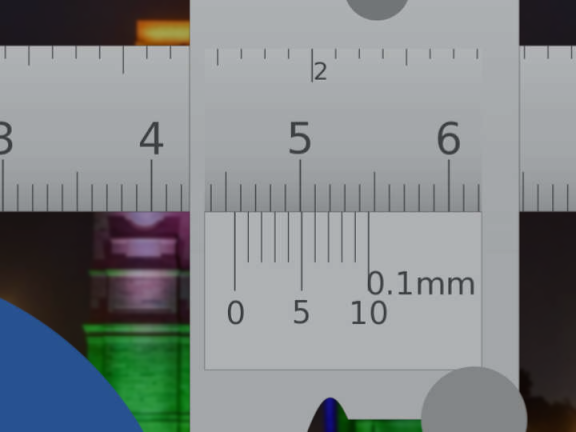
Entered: 45.6 mm
